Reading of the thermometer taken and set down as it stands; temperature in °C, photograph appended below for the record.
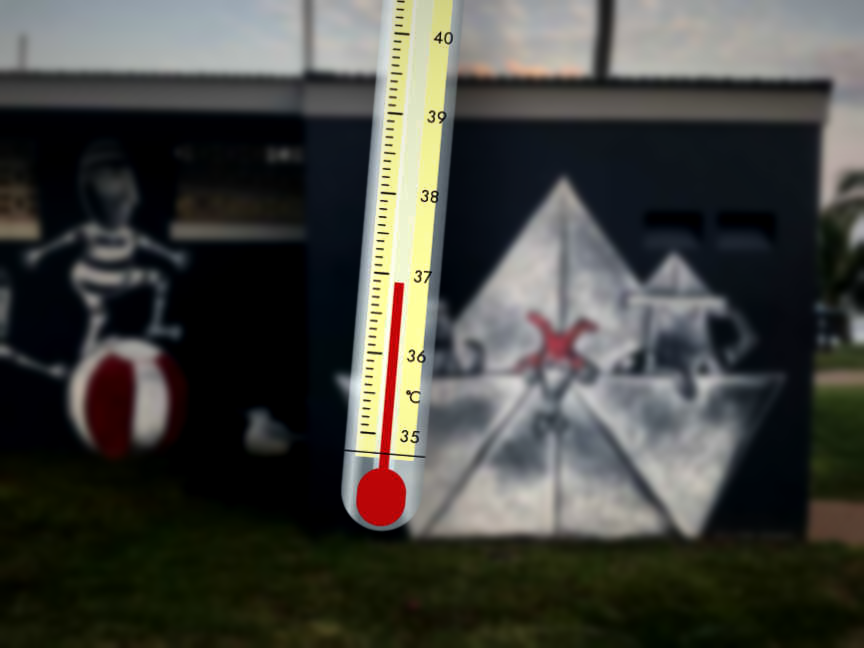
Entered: 36.9 °C
